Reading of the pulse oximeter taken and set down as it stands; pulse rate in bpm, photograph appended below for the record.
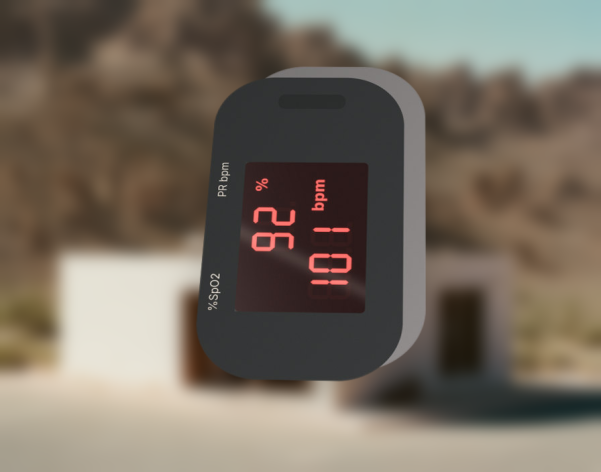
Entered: 101 bpm
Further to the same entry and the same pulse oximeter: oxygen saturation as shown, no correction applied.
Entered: 92 %
